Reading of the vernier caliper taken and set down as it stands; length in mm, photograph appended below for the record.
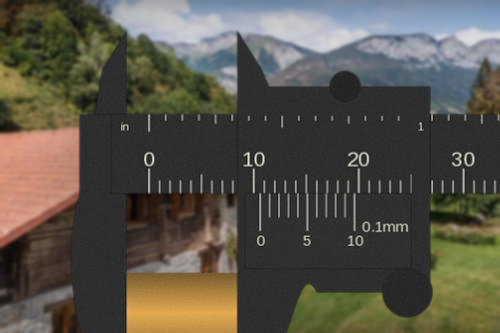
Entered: 10.6 mm
